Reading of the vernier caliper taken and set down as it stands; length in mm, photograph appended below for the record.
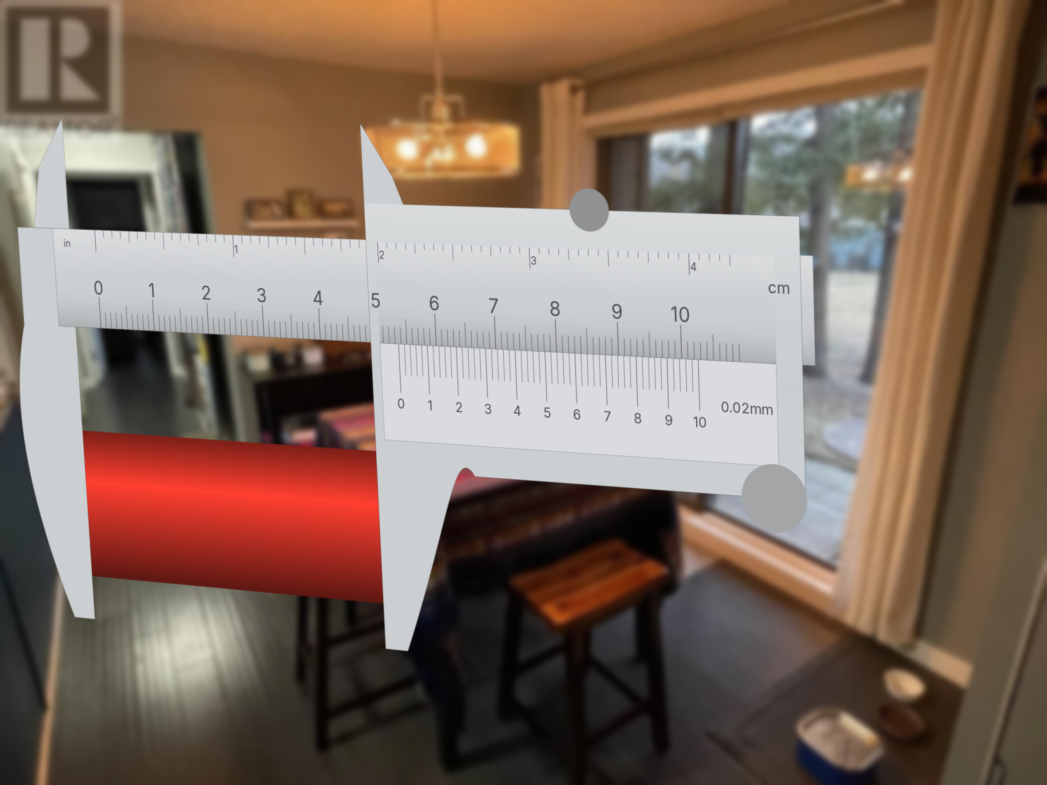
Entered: 53.6 mm
